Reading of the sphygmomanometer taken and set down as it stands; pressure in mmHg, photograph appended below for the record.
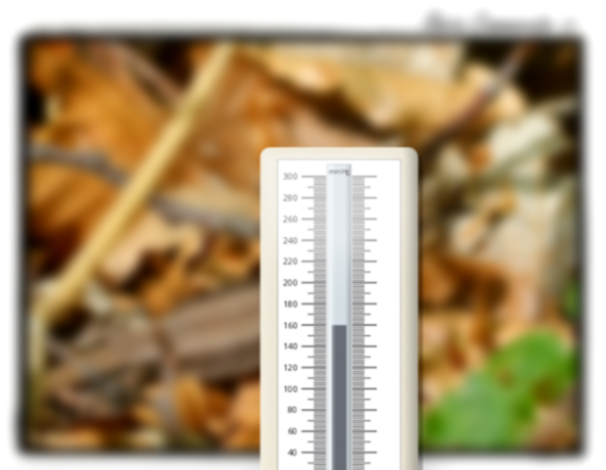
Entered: 160 mmHg
